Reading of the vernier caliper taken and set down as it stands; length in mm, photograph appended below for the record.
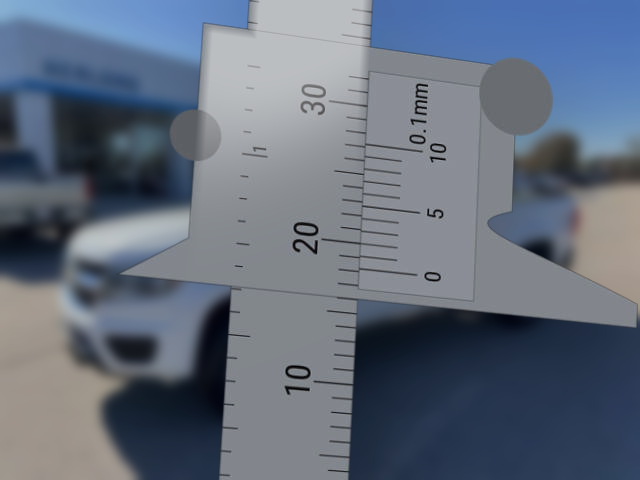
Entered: 18.2 mm
